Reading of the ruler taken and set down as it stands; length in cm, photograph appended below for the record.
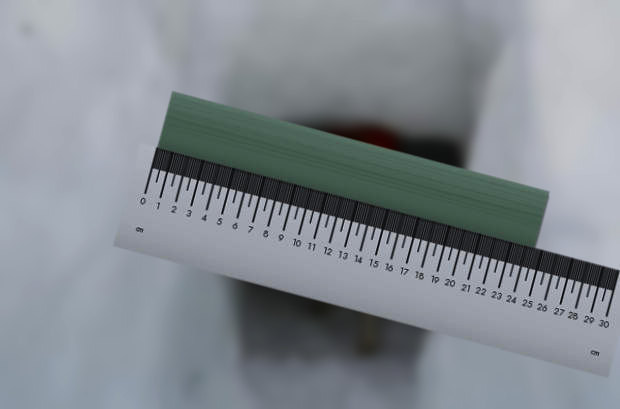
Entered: 24.5 cm
